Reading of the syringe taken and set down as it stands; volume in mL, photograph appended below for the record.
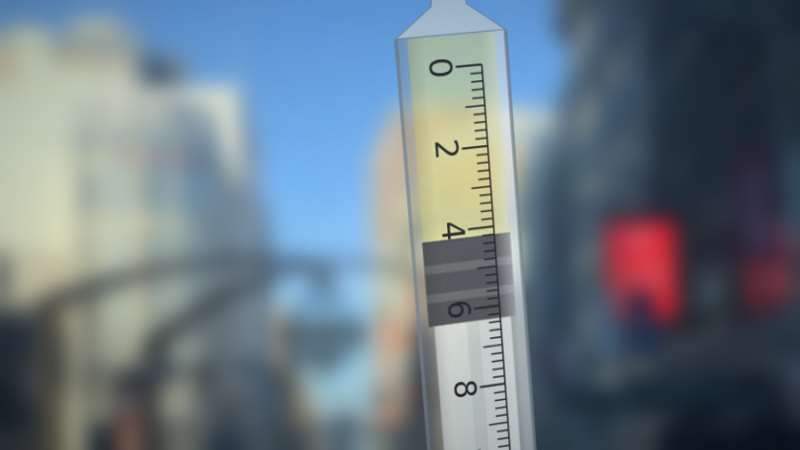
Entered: 4.2 mL
